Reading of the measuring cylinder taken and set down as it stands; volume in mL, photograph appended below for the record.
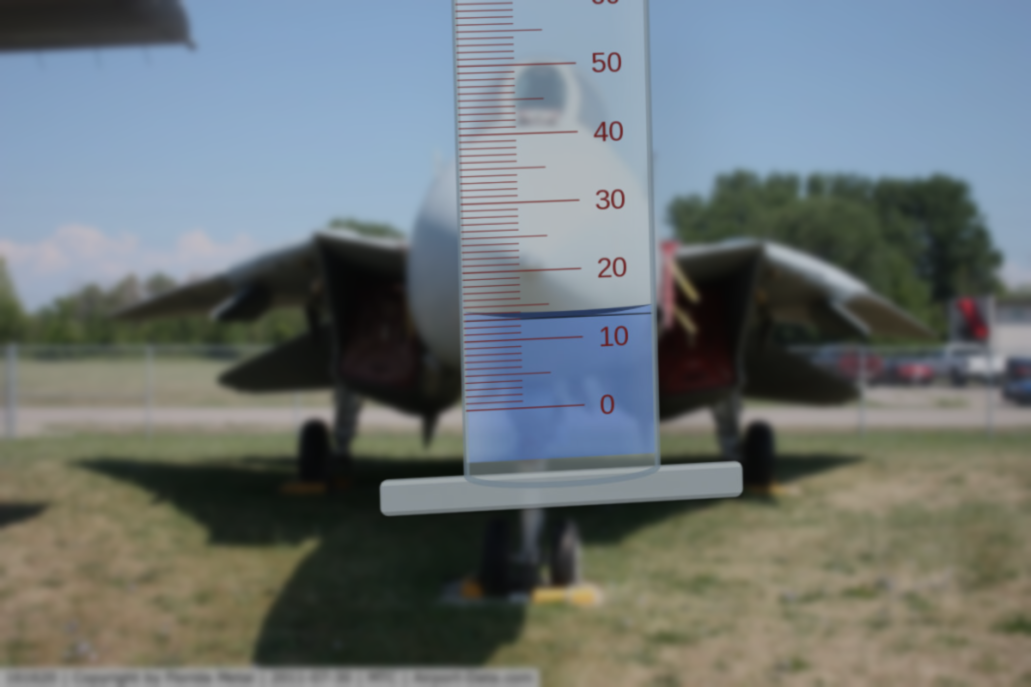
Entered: 13 mL
